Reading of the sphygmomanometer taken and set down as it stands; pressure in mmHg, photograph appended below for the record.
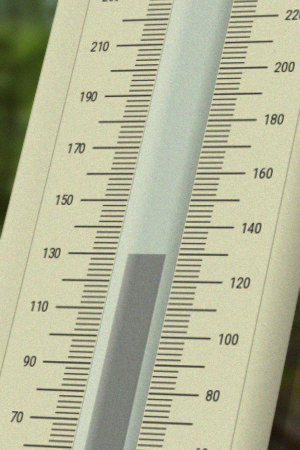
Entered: 130 mmHg
